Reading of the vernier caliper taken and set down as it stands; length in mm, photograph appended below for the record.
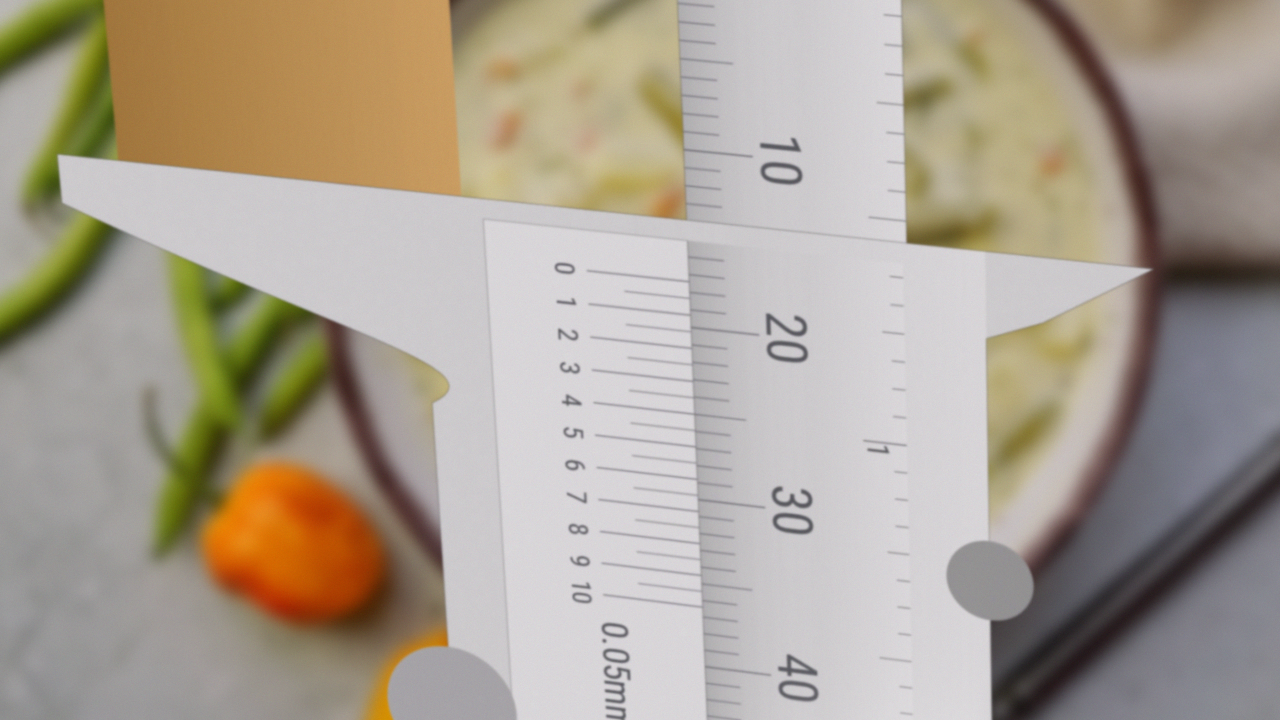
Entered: 17.4 mm
